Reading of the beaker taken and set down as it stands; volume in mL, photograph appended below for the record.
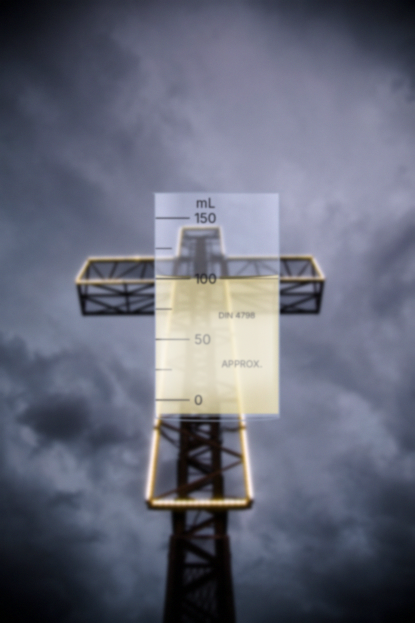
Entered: 100 mL
